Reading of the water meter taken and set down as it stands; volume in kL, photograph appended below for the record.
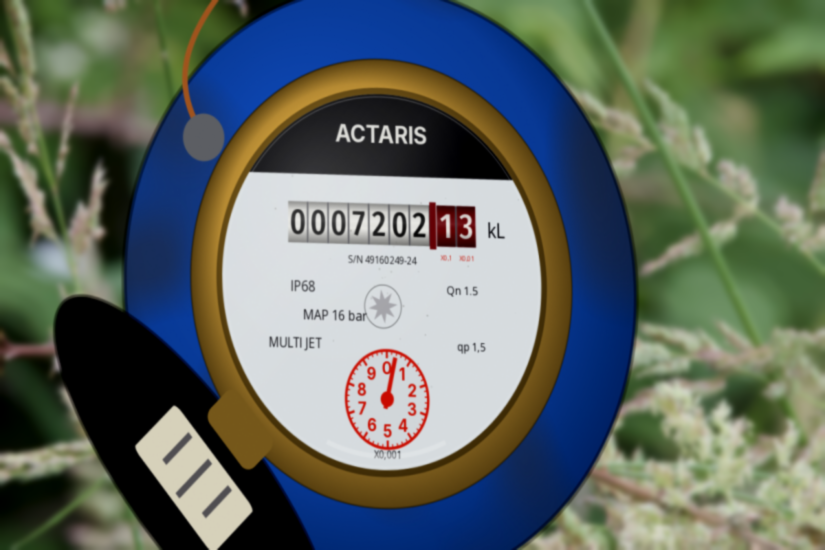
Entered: 7202.130 kL
